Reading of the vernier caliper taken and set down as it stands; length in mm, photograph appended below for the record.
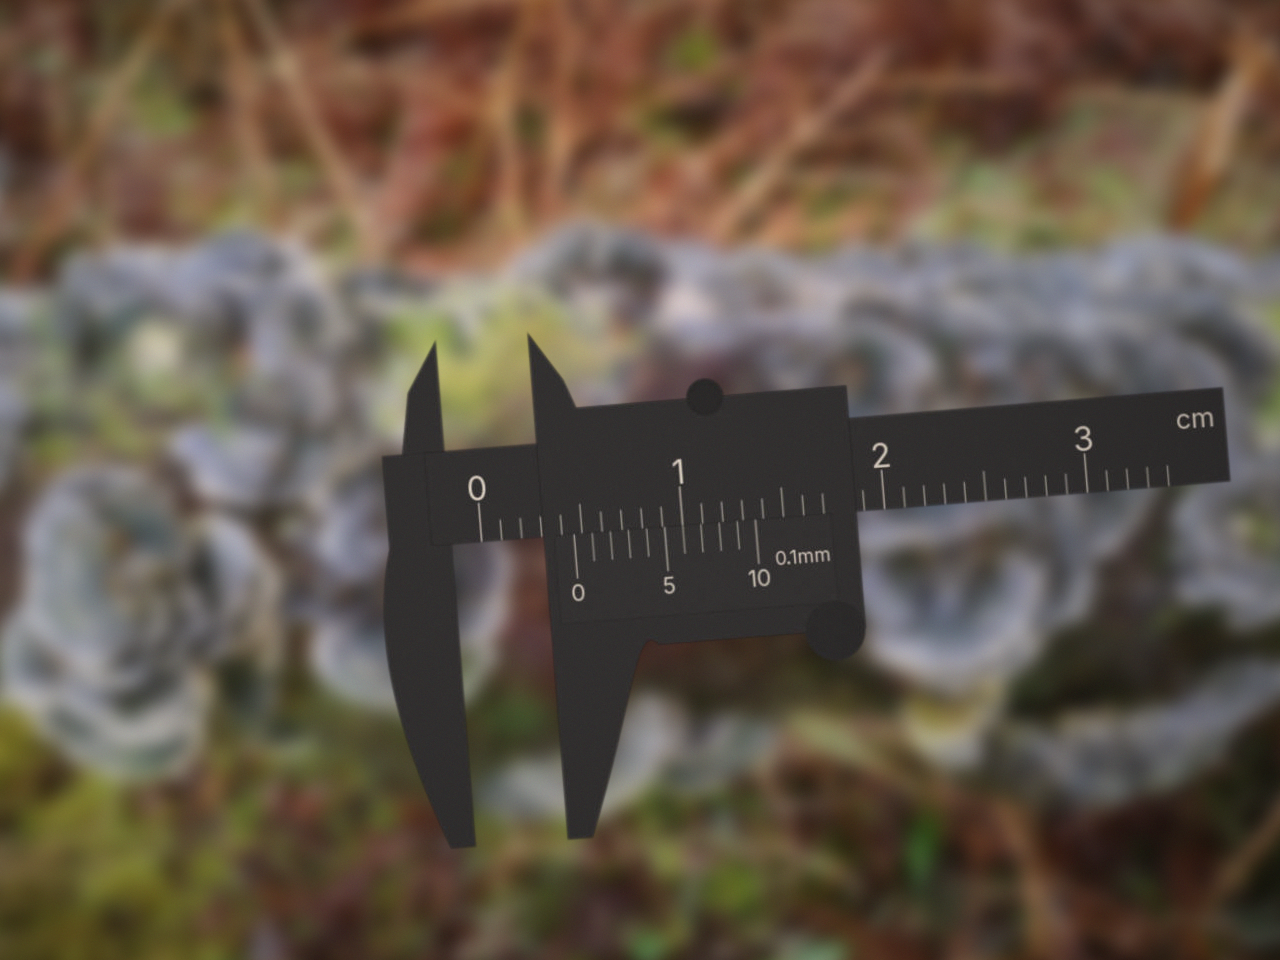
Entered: 4.6 mm
